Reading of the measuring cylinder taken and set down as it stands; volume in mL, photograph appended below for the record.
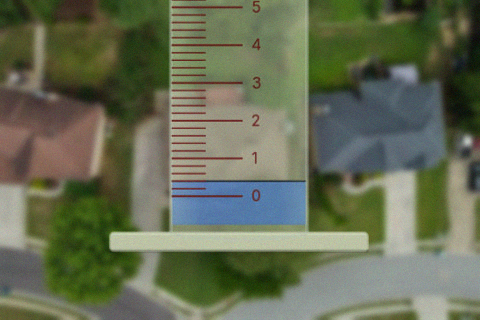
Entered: 0.4 mL
